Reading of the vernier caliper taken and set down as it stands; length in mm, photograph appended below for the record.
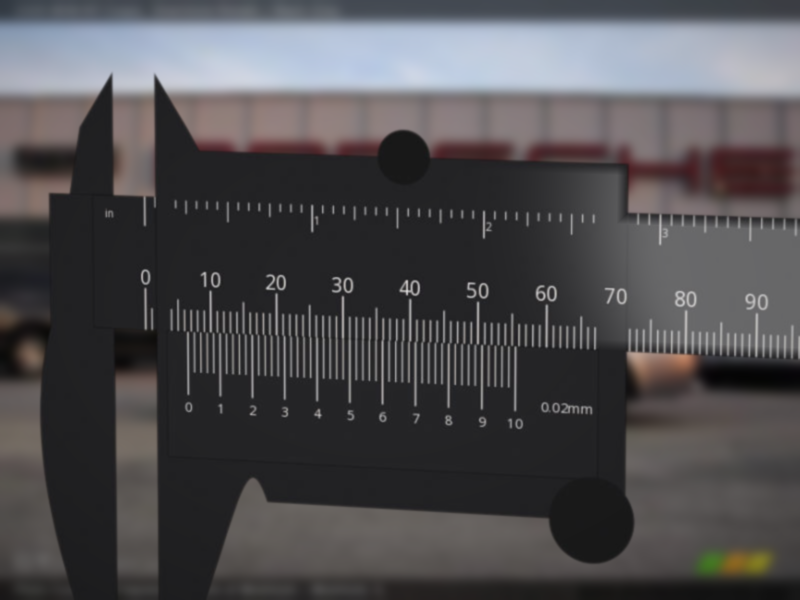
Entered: 6.5 mm
